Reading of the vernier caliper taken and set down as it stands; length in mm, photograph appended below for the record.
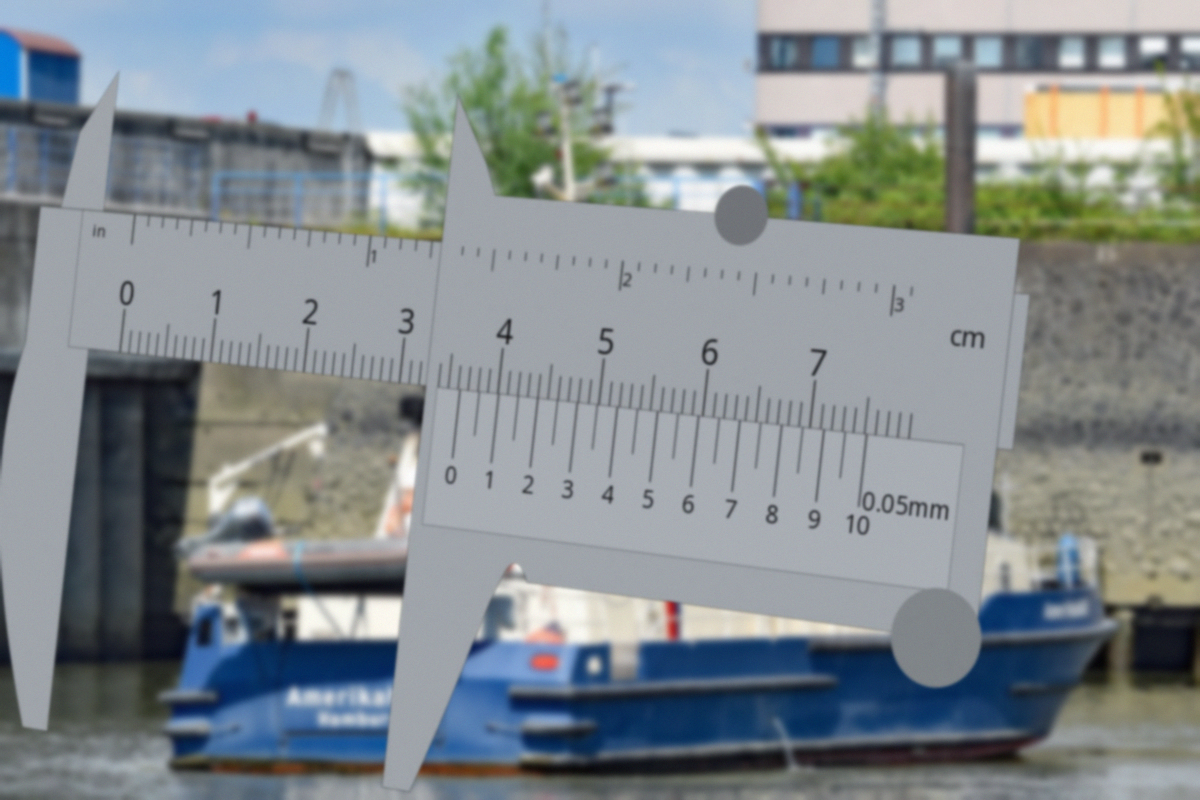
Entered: 36.2 mm
